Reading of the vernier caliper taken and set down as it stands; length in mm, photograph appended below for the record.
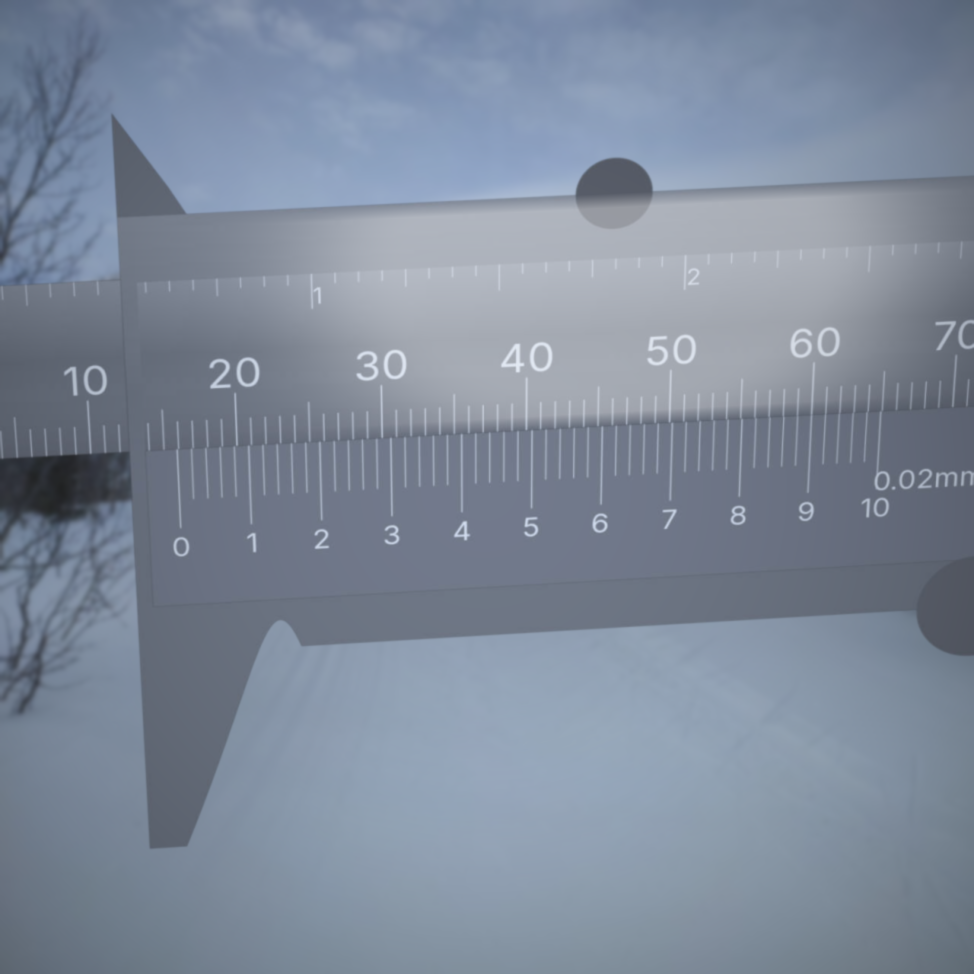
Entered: 15.9 mm
